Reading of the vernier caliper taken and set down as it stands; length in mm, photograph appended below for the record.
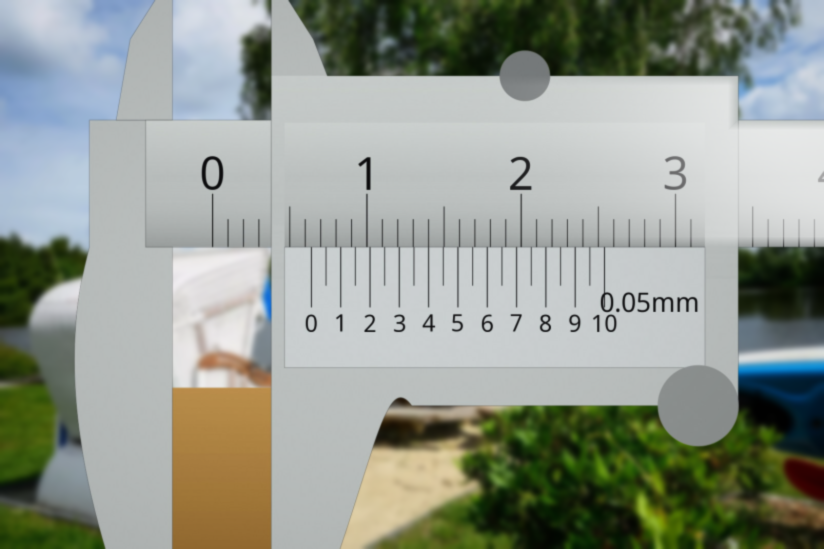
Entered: 6.4 mm
